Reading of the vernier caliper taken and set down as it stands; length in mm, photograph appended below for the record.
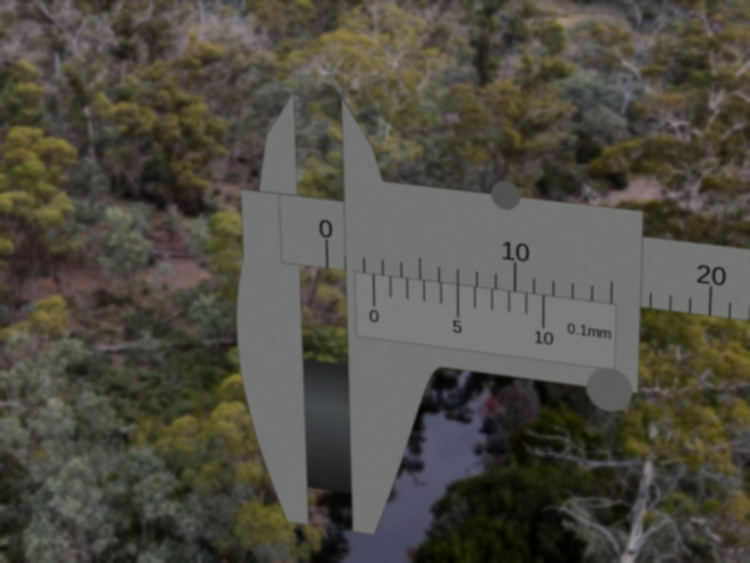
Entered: 2.5 mm
